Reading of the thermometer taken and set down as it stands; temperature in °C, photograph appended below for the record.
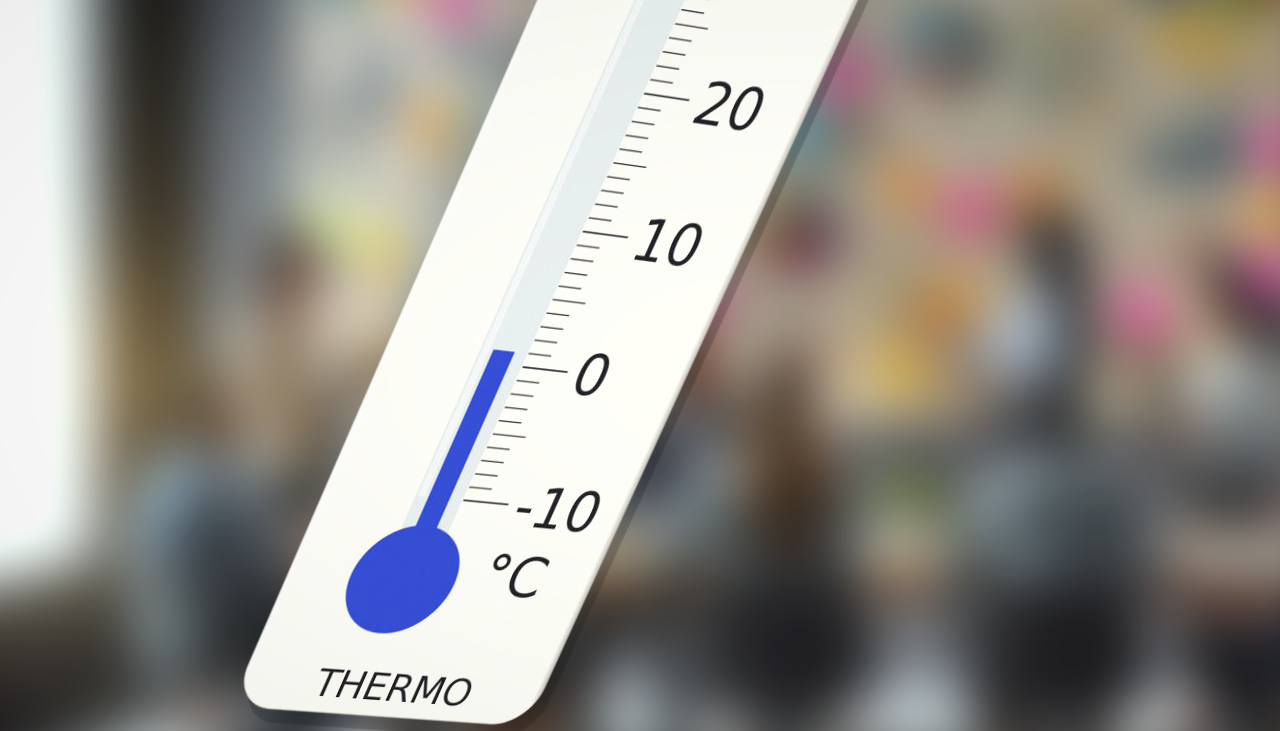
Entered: 1 °C
